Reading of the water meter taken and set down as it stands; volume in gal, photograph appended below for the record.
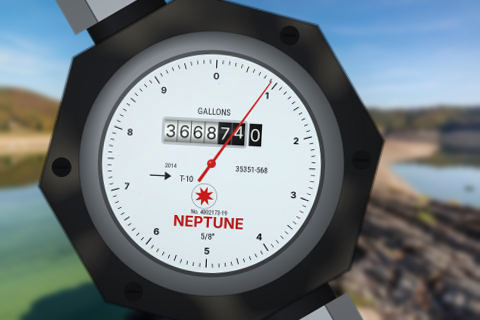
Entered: 3668740.9 gal
